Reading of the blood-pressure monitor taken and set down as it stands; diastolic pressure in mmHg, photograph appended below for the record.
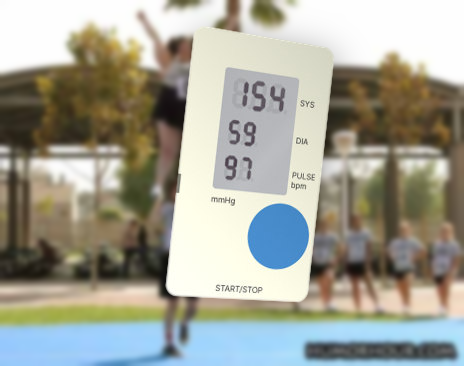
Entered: 59 mmHg
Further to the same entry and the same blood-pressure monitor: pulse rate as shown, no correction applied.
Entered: 97 bpm
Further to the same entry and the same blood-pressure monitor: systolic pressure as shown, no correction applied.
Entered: 154 mmHg
